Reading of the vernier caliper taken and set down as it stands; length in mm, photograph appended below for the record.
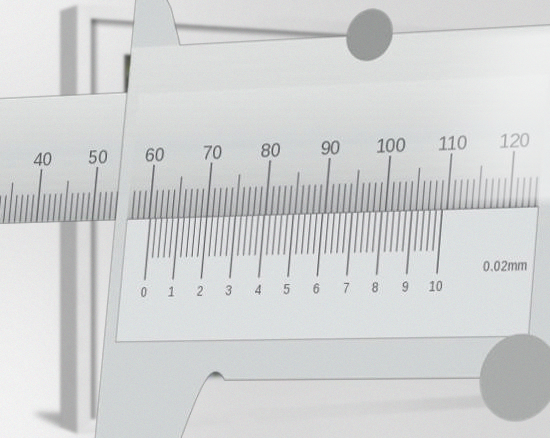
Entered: 60.2 mm
